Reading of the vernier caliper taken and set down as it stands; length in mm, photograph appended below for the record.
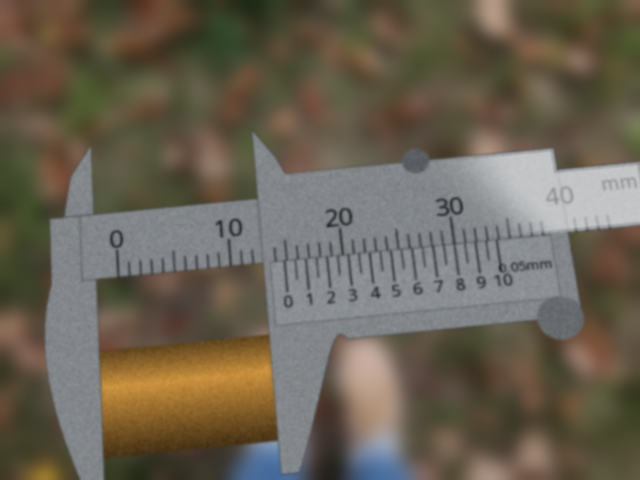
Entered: 14.8 mm
